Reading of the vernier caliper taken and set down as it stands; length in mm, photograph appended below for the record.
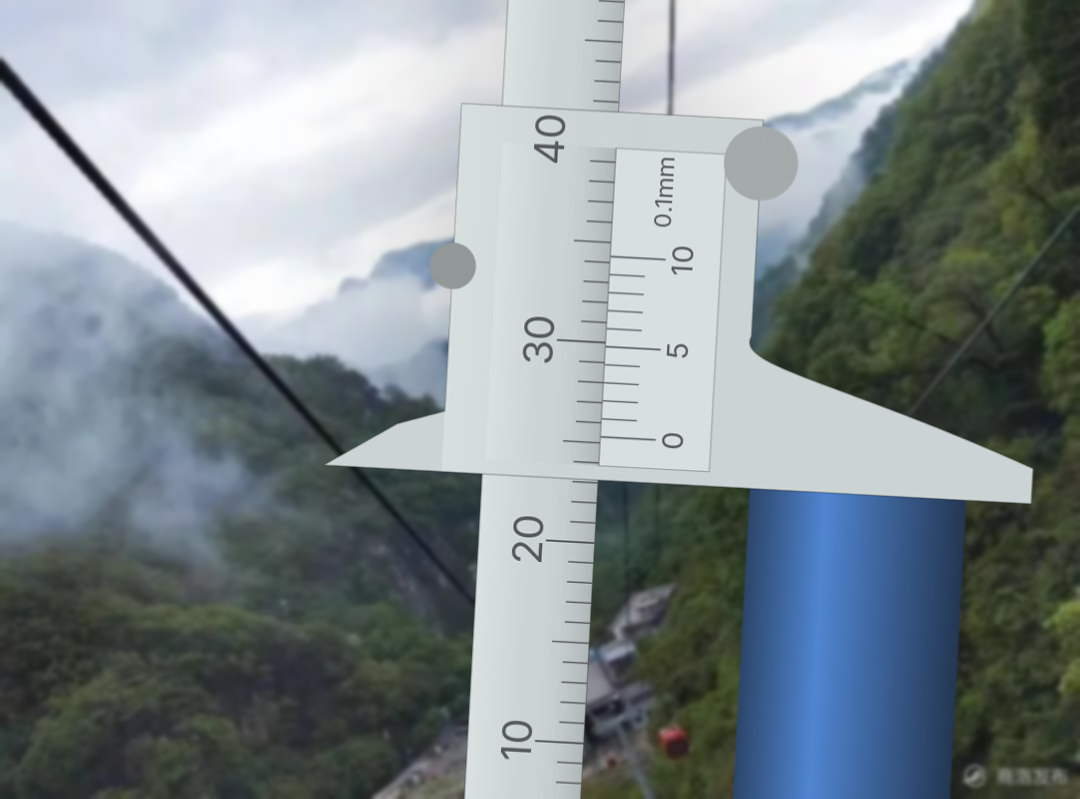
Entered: 25.3 mm
